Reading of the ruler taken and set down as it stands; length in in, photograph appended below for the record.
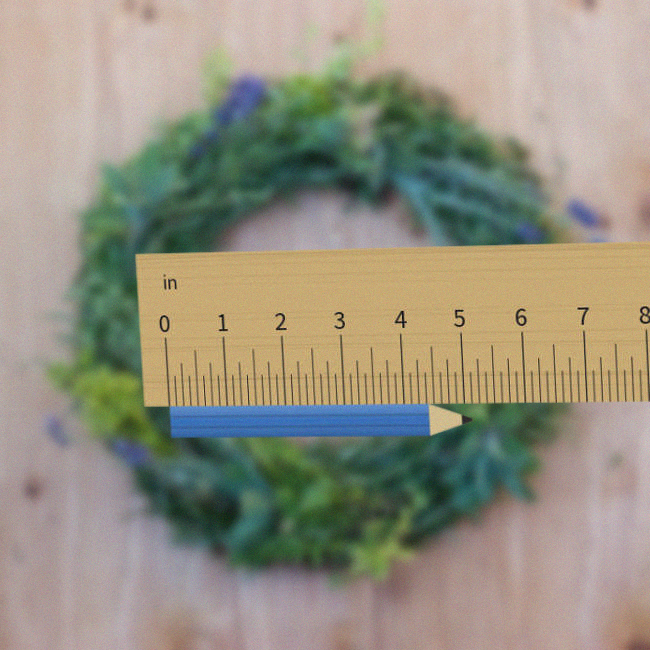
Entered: 5.125 in
